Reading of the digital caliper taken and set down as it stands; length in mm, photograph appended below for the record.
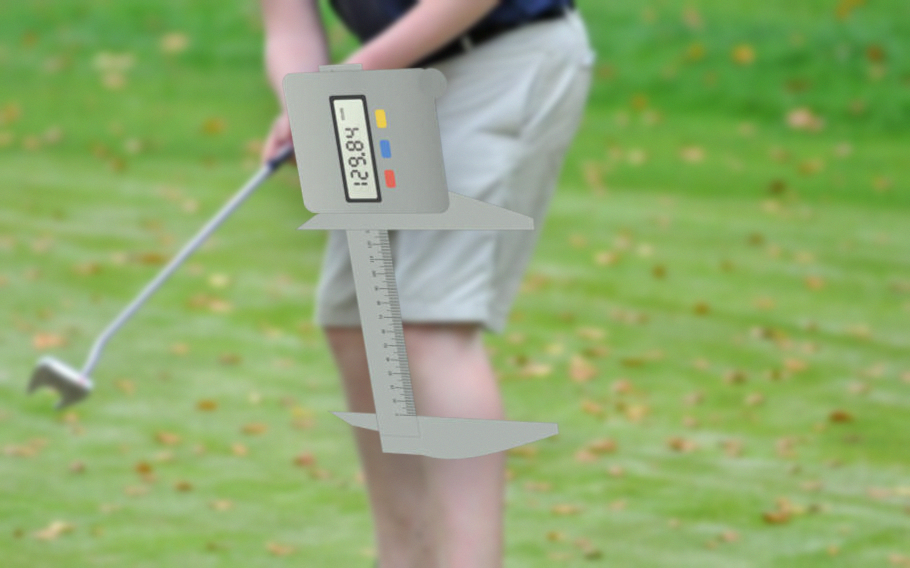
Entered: 129.84 mm
